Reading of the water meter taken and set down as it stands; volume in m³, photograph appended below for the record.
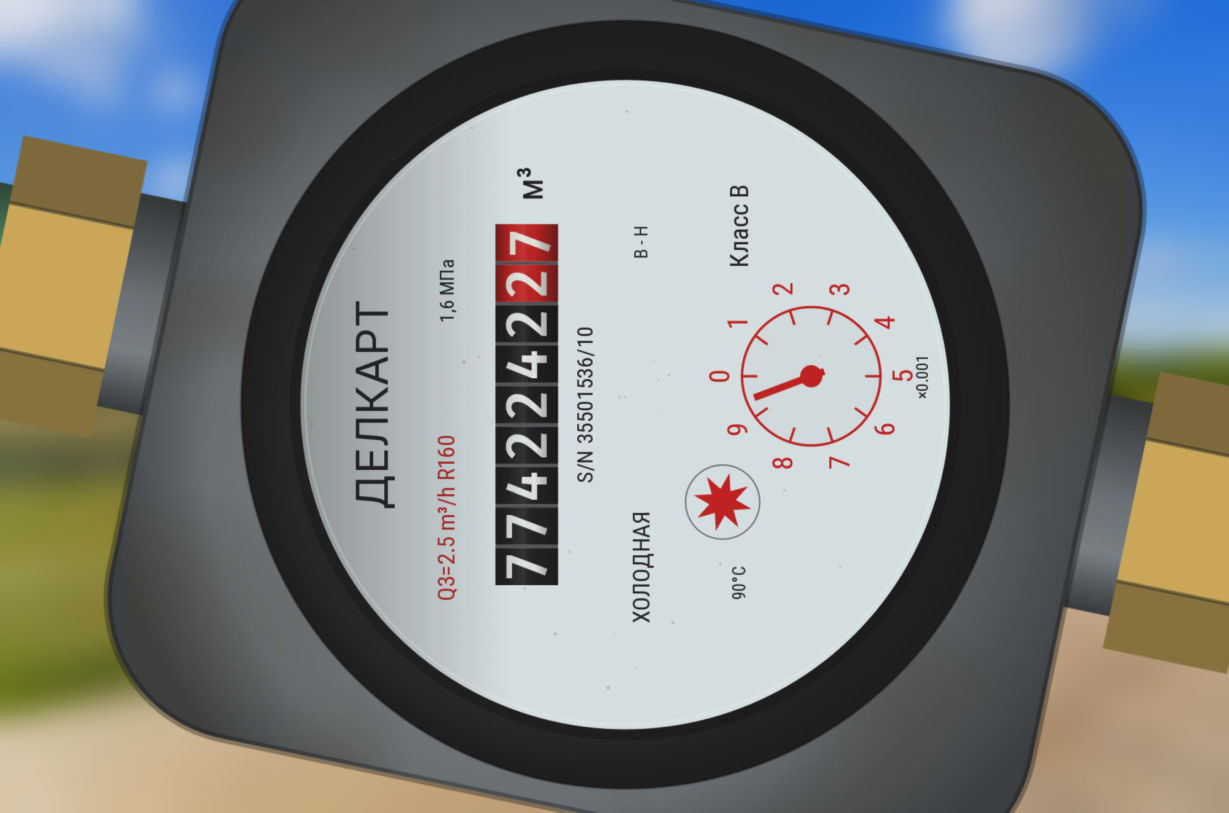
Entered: 7742242.269 m³
